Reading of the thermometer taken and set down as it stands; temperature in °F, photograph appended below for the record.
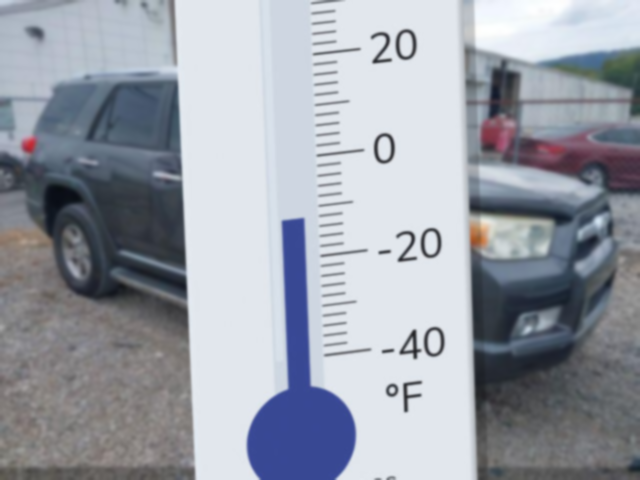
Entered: -12 °F
